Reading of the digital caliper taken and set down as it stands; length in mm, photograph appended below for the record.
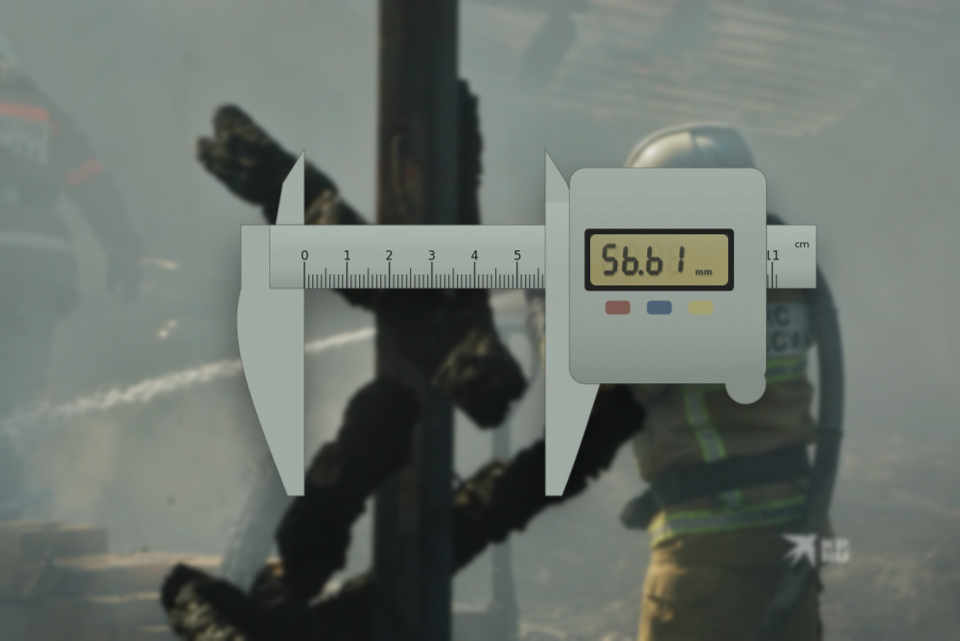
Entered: 56.61 mm
